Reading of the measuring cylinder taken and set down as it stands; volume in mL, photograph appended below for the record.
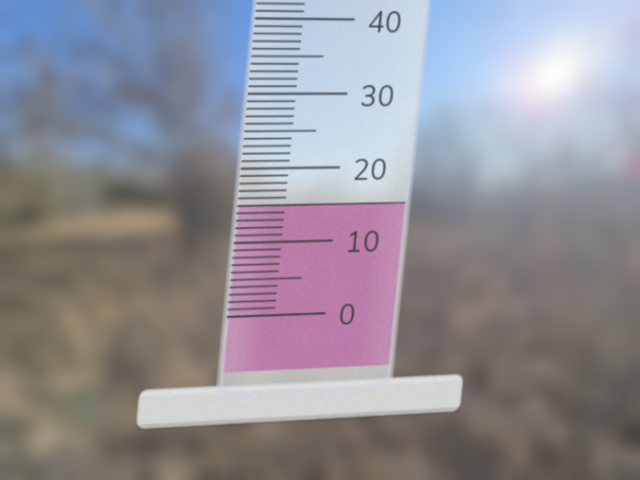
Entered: 15 mL
